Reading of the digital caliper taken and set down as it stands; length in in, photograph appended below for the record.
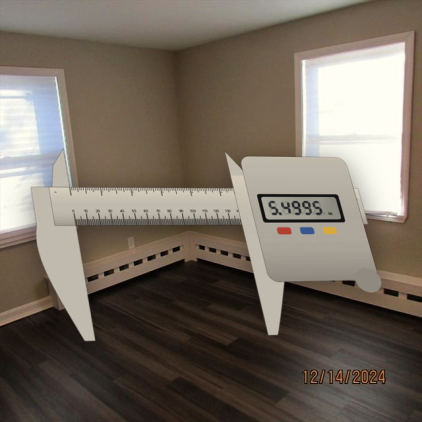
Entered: 5.4995 in
